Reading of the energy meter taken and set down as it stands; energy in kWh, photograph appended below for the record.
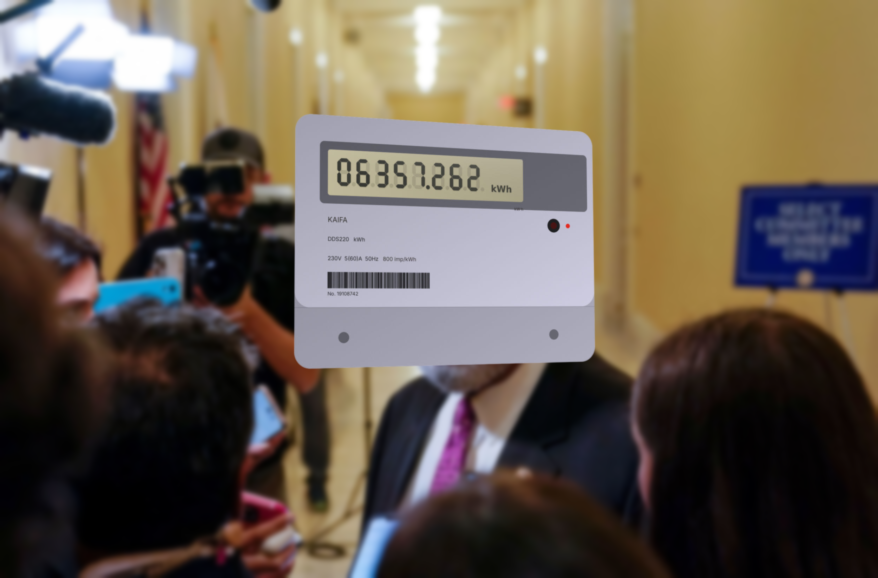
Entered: 6357.262 kWh
